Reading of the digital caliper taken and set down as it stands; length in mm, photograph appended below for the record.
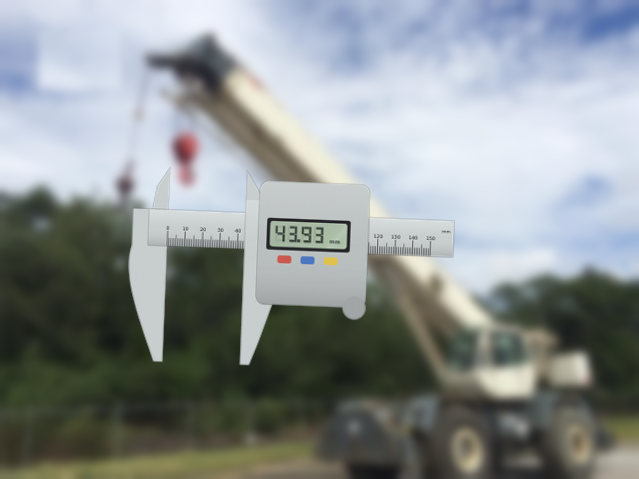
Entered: 43.93 mm
